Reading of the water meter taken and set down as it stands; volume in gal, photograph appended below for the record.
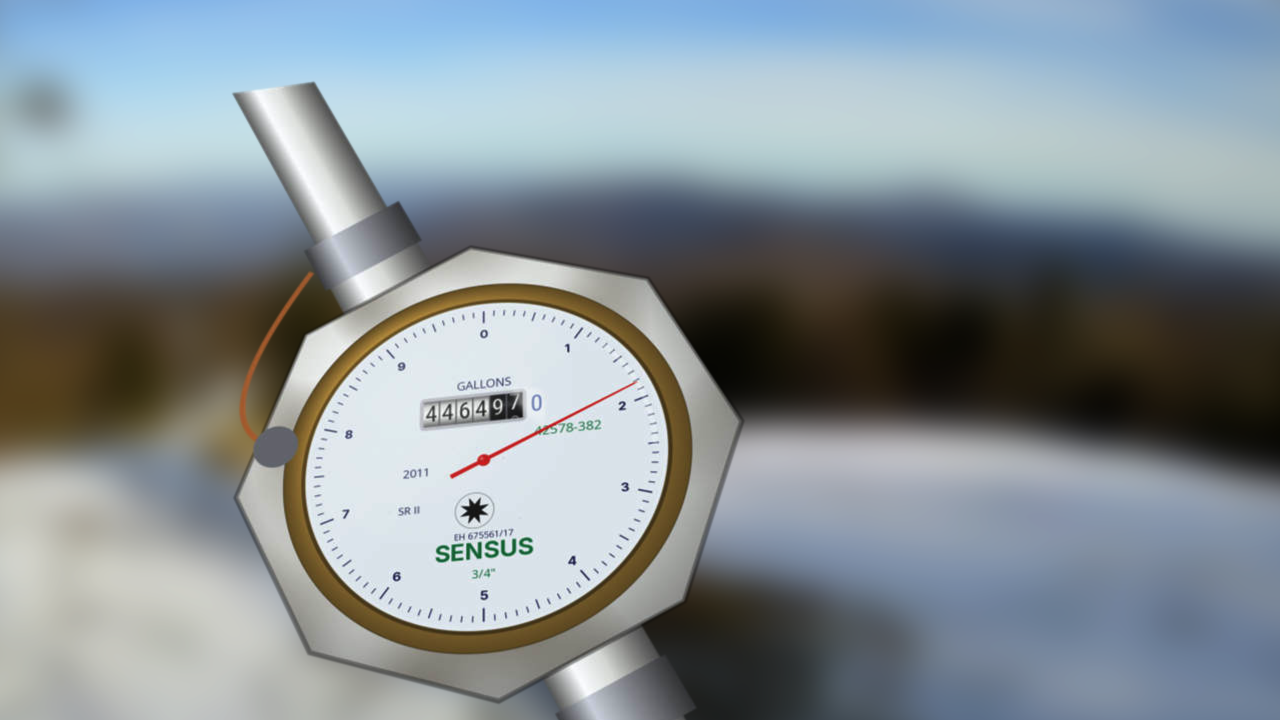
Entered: 4464971.8 gal
